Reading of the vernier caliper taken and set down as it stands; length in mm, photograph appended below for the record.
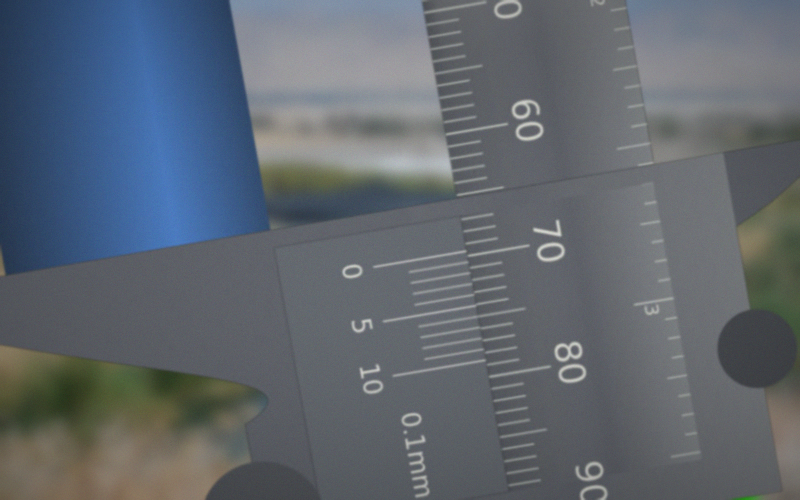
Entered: 69.6 mm
